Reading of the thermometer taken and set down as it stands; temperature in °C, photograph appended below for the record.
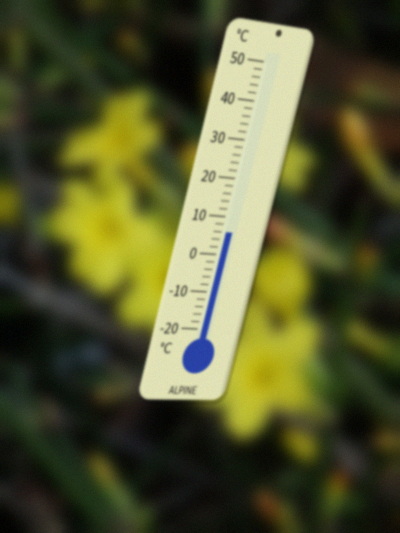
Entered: 6 °C
